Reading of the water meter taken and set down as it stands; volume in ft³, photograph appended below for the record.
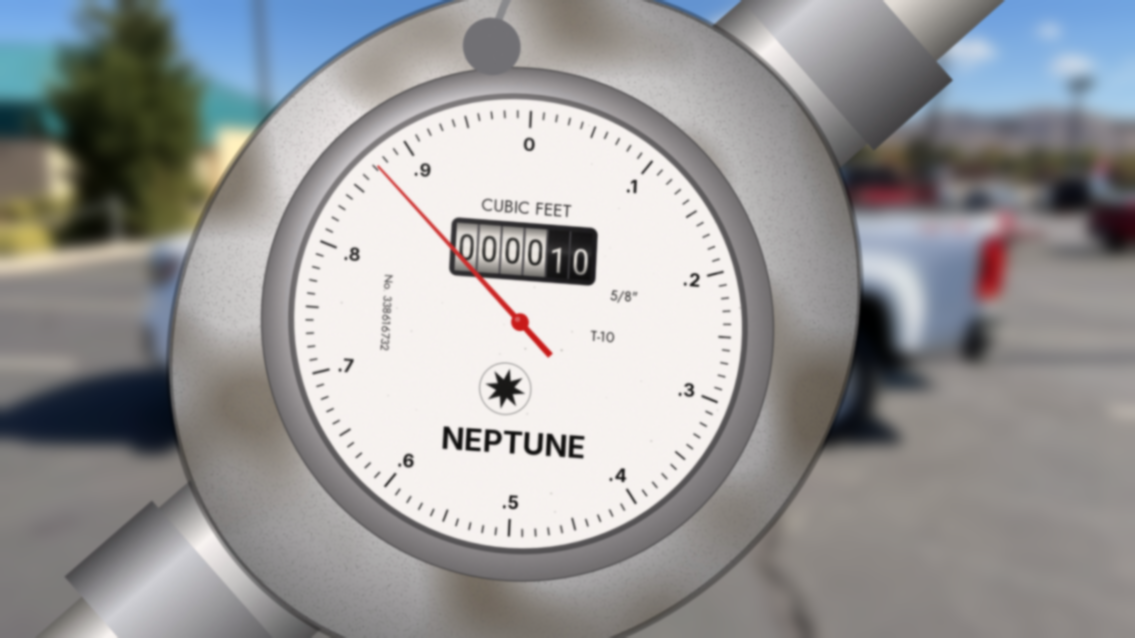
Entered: 9.87 ft³
